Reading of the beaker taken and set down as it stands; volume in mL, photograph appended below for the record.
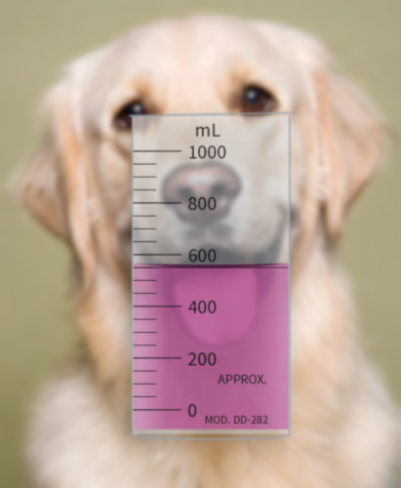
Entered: 550 mL
